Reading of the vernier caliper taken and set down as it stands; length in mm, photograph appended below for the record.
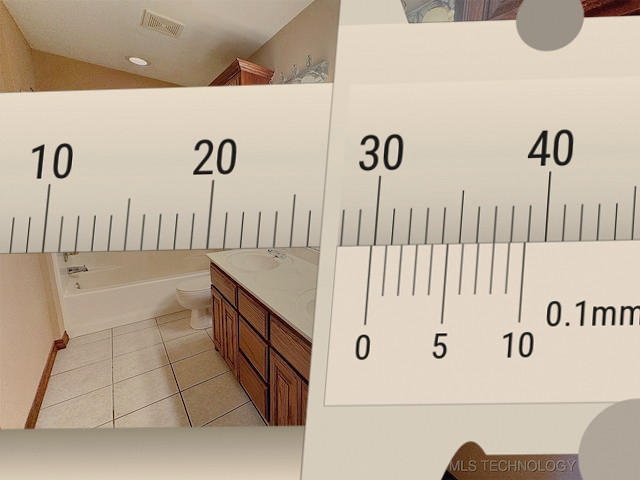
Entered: 29.8 mm
